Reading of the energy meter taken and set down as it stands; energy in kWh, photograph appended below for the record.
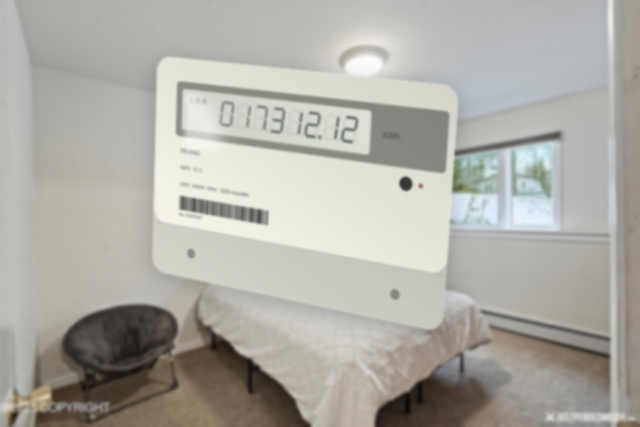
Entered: 17312.12 kWh
